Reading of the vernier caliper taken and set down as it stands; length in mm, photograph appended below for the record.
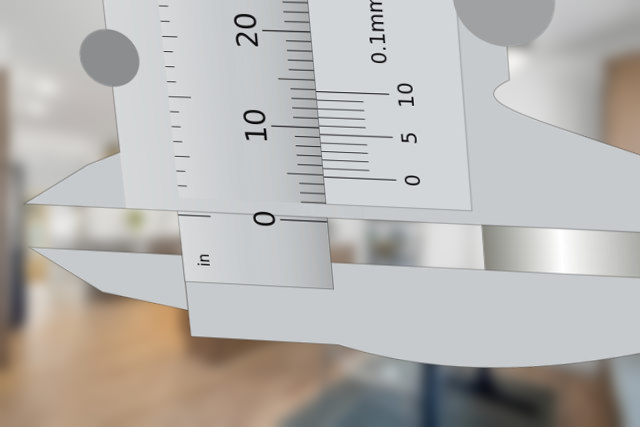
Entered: 4.8 mm
